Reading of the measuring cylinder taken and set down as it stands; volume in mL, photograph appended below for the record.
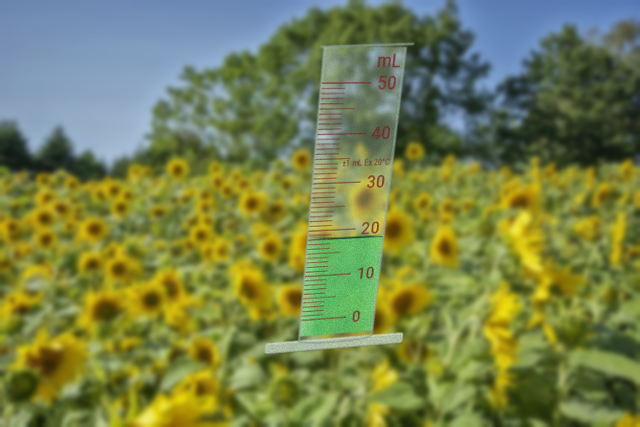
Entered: 18 mL
